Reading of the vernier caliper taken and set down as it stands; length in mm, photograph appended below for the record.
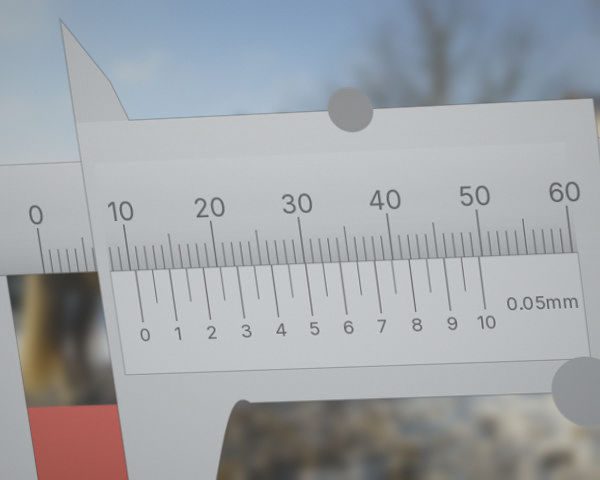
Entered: 10.6 mm
